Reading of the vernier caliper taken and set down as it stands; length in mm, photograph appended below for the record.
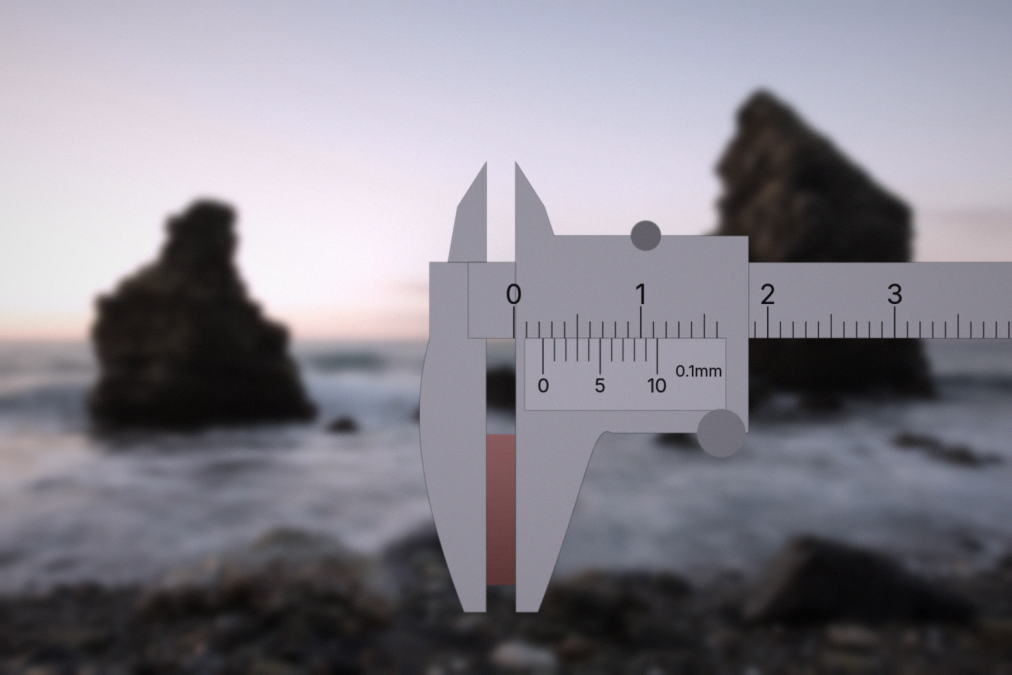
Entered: 2.3 mm
